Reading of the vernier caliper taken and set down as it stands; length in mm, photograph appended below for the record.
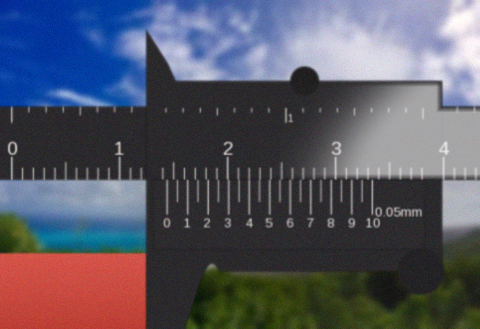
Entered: 14.4 mm
